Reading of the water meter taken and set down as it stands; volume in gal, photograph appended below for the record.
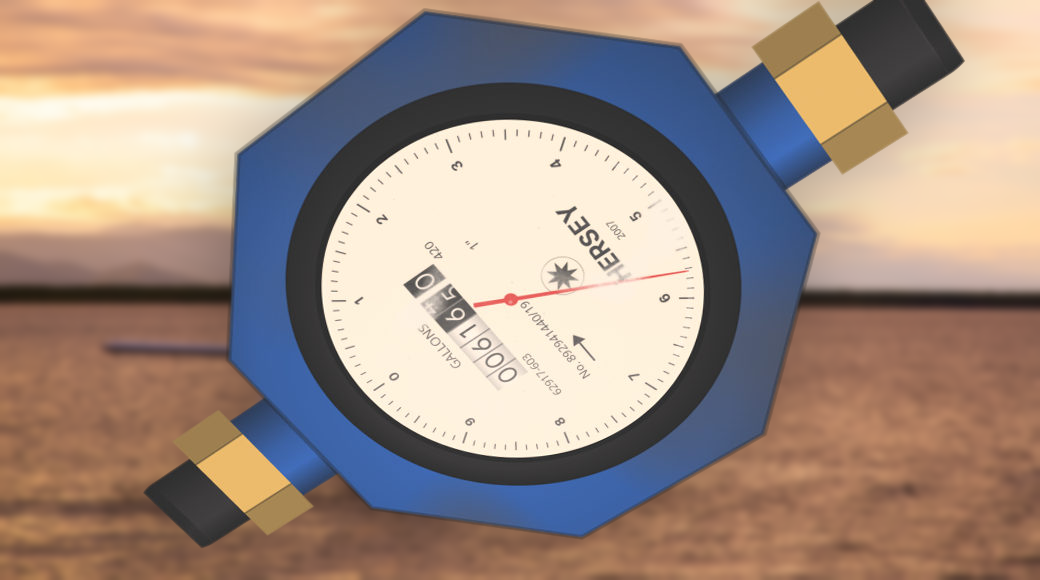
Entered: 61645.7 gal
